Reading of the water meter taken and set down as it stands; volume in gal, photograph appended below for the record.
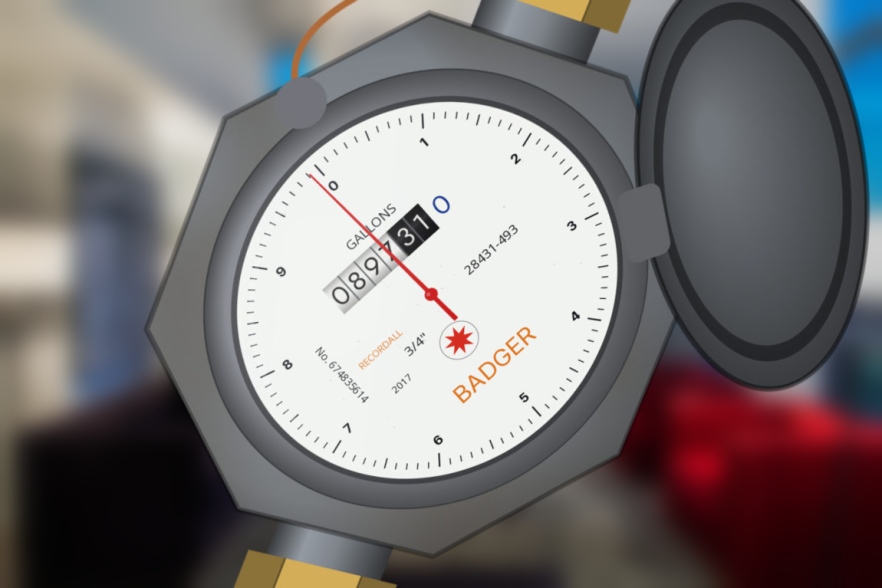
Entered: 897309.9 gal
